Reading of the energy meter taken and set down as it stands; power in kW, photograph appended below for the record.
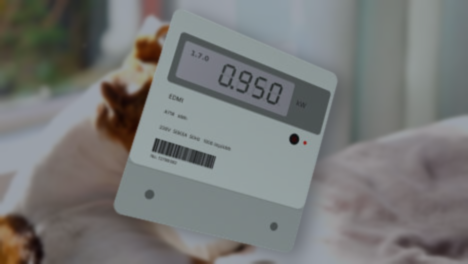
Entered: 0.950 kW
